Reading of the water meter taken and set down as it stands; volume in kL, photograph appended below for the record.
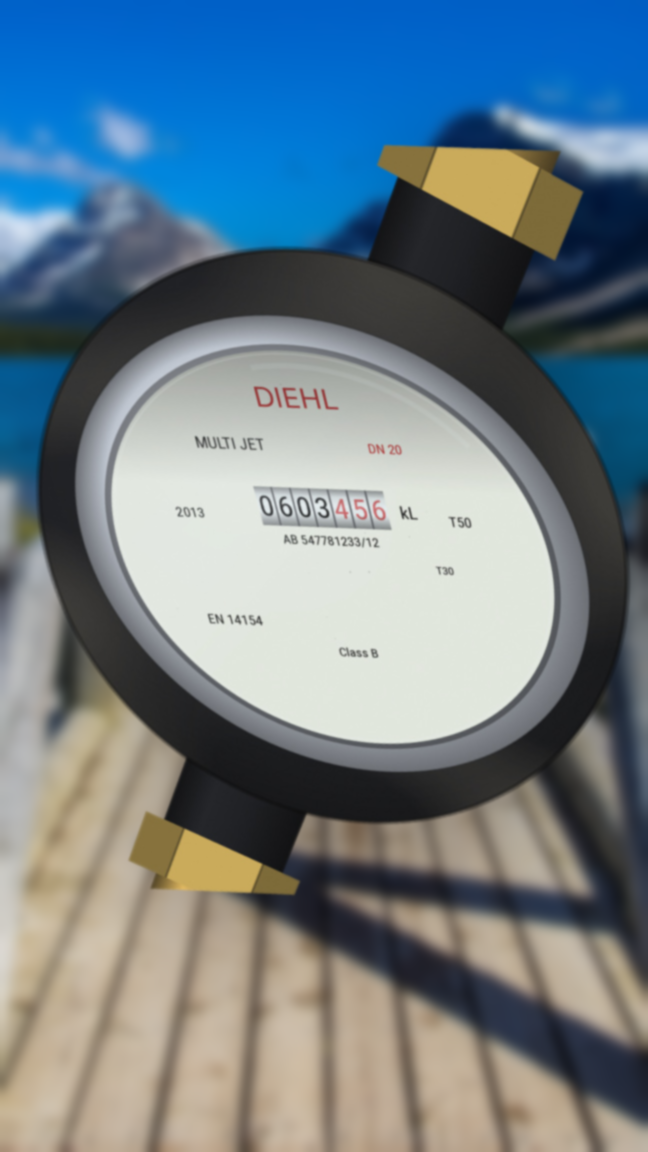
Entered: 603.456 kL
